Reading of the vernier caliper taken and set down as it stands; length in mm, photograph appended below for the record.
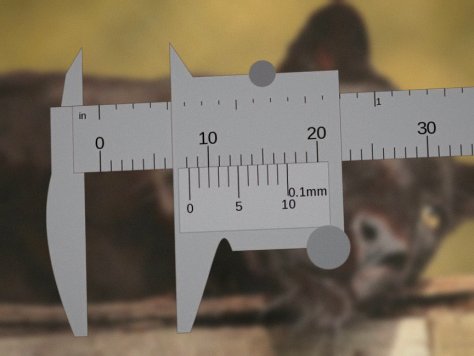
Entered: 8.2 mm
